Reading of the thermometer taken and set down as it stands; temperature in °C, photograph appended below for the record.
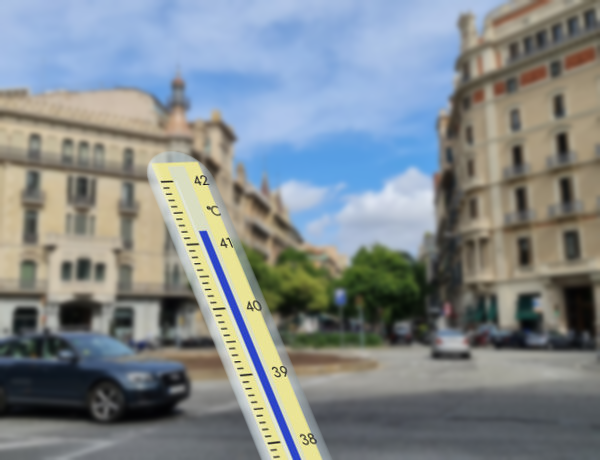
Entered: 41.2 °C
